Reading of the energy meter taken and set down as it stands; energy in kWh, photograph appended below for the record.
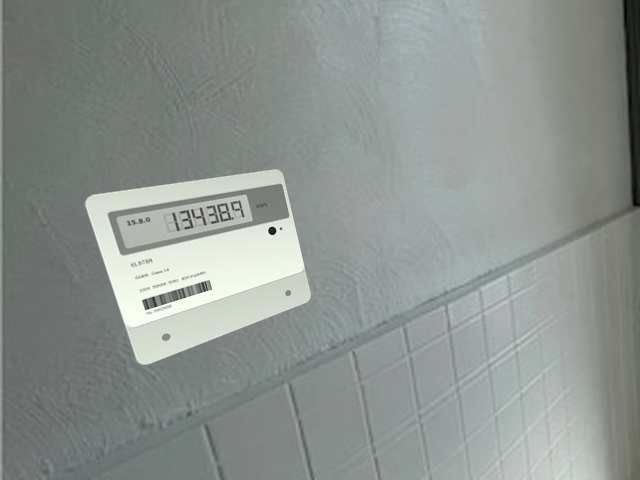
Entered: 13438.9 kWh
